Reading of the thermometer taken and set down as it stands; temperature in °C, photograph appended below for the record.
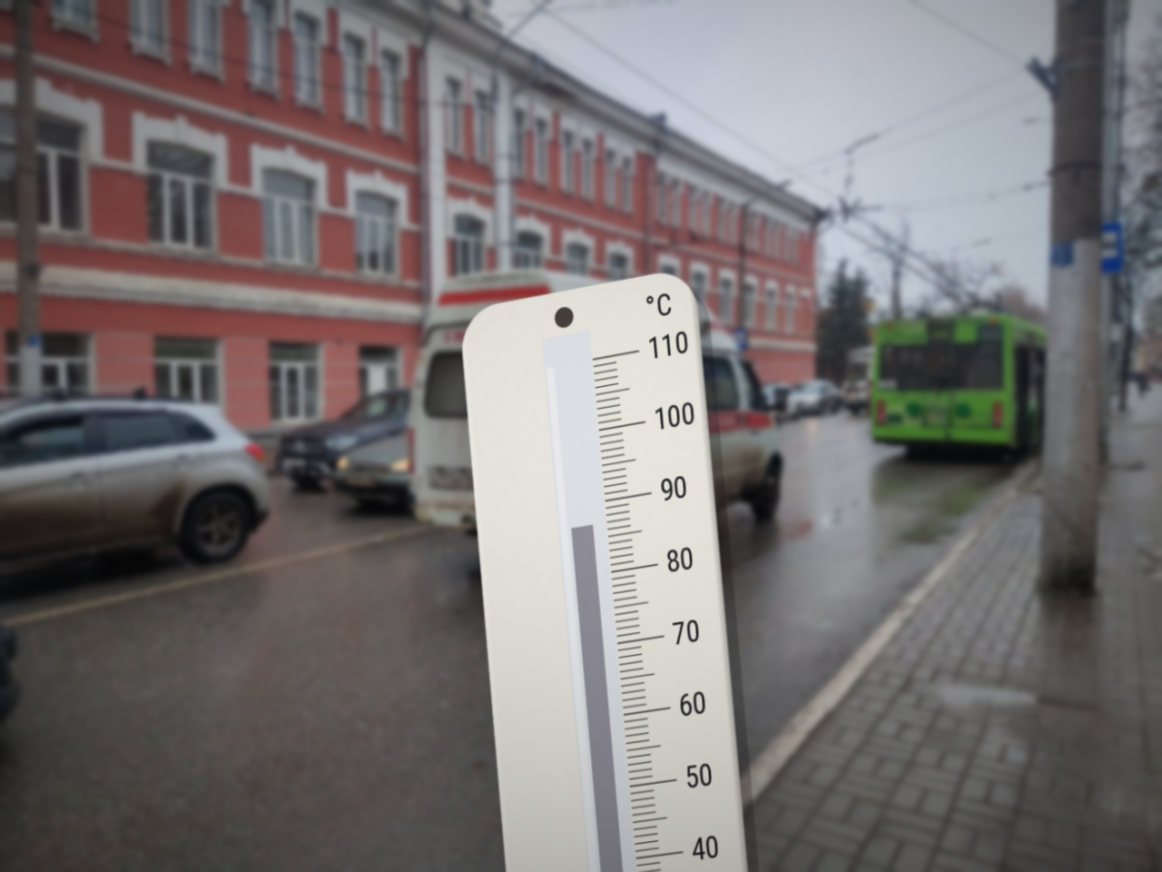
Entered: 87 °C
